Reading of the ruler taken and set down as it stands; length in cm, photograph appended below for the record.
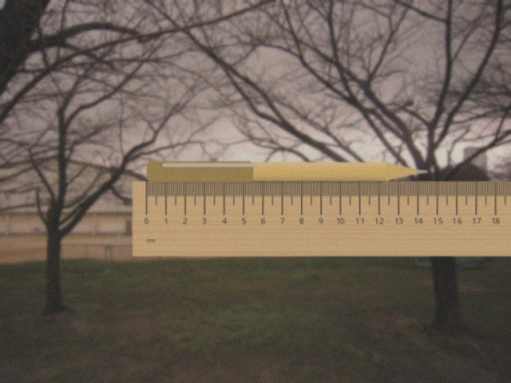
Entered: 14.5 cm
